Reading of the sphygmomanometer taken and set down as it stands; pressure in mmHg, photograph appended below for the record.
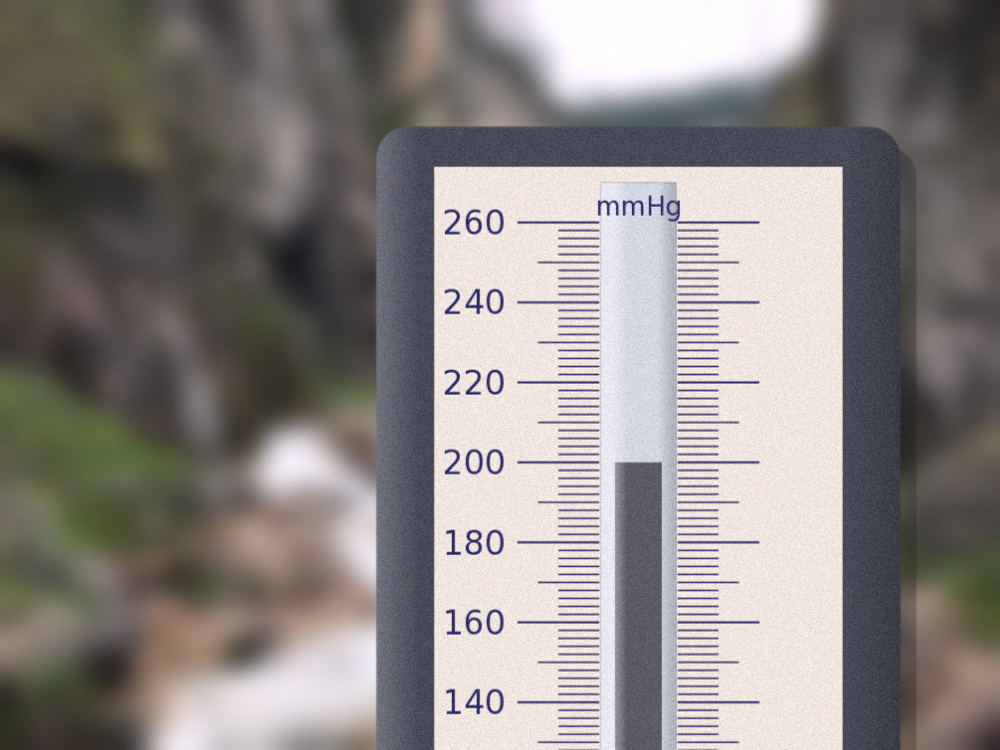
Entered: 200 mmHg
